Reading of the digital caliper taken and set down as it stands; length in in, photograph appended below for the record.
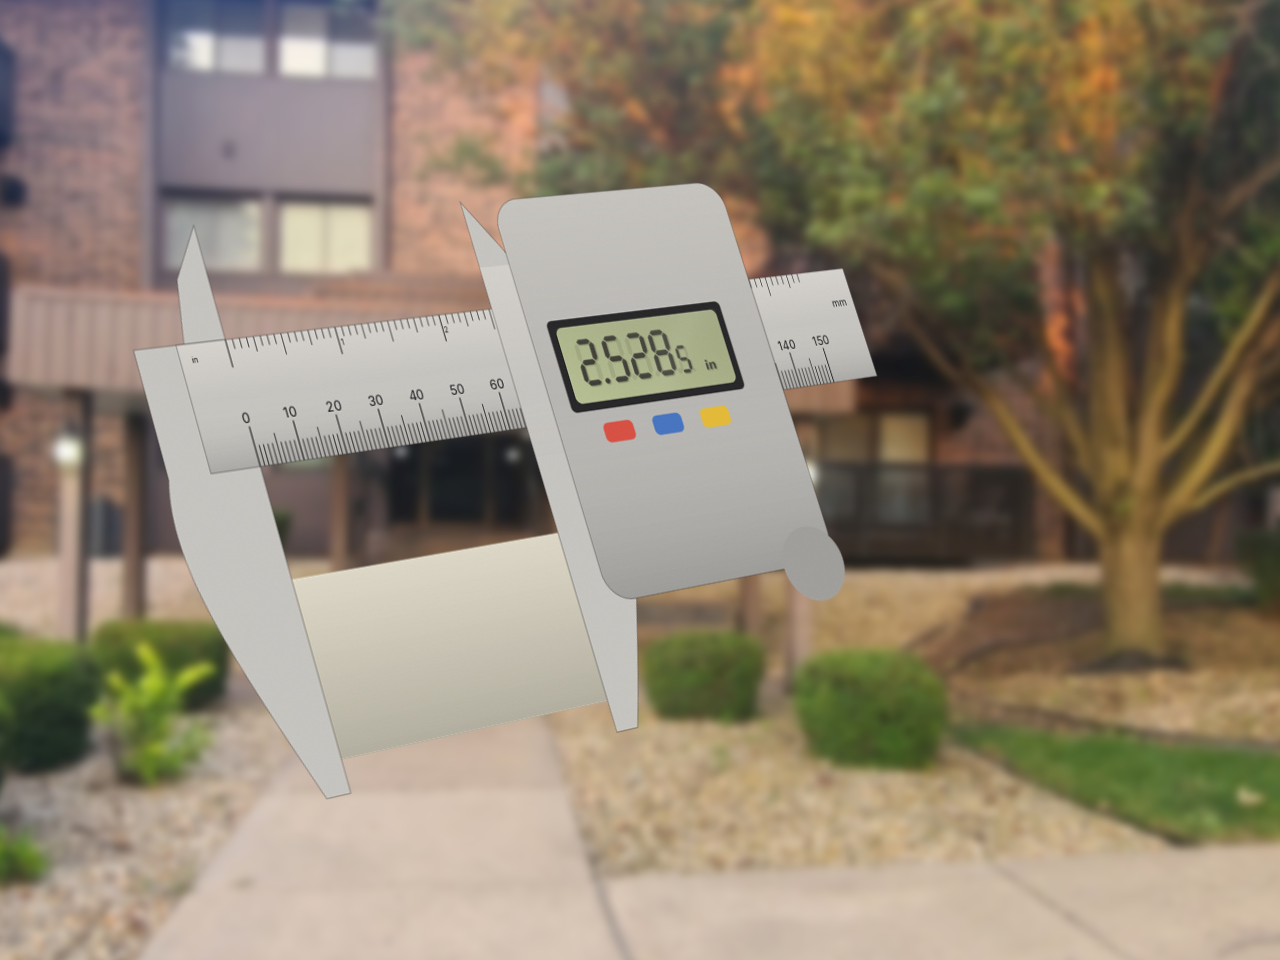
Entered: 2.5285 in
